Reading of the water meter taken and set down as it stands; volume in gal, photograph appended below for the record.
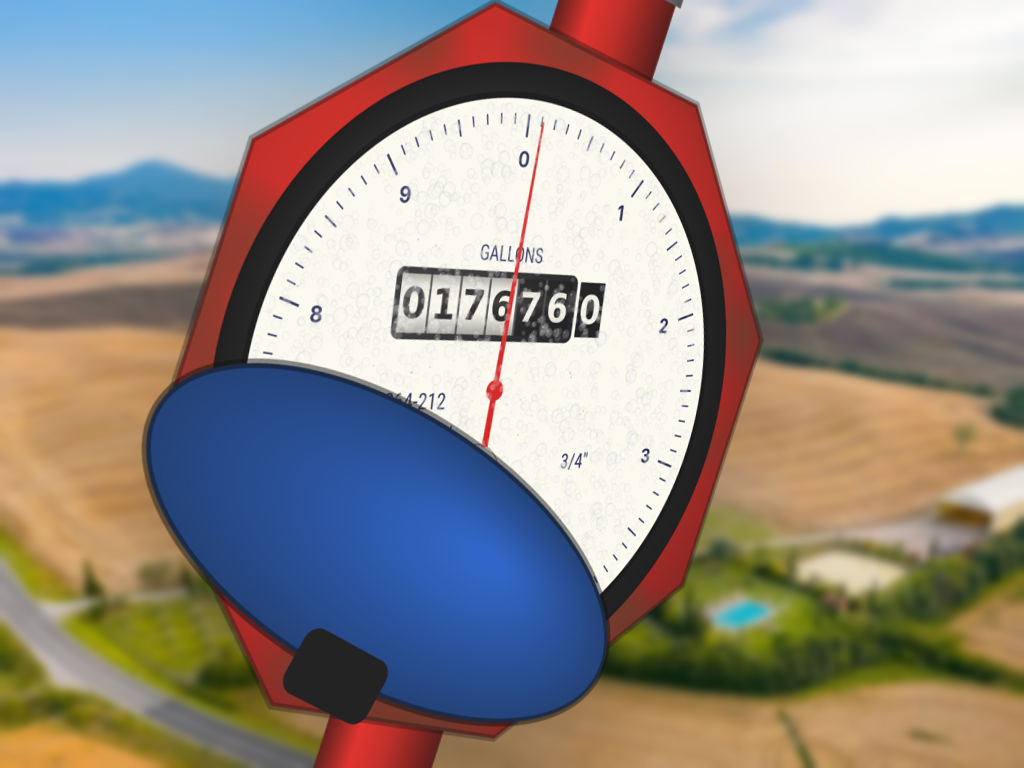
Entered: 176760.1 gal
